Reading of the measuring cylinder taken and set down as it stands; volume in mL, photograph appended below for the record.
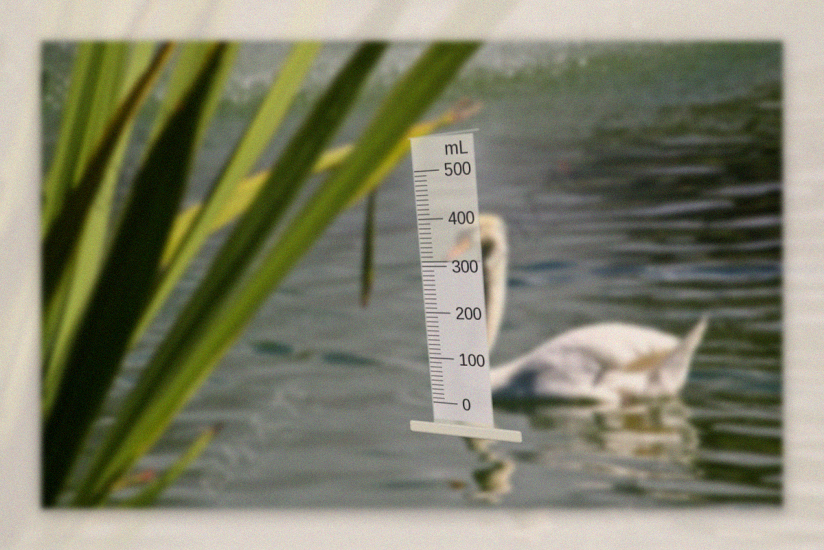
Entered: 310 mL
